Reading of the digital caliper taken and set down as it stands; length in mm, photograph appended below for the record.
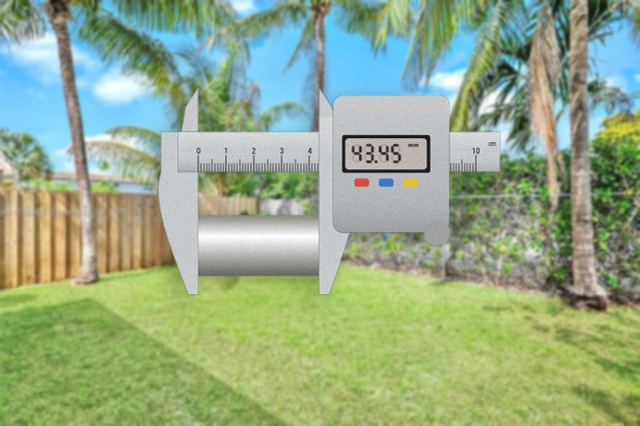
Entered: 43.45 mm
